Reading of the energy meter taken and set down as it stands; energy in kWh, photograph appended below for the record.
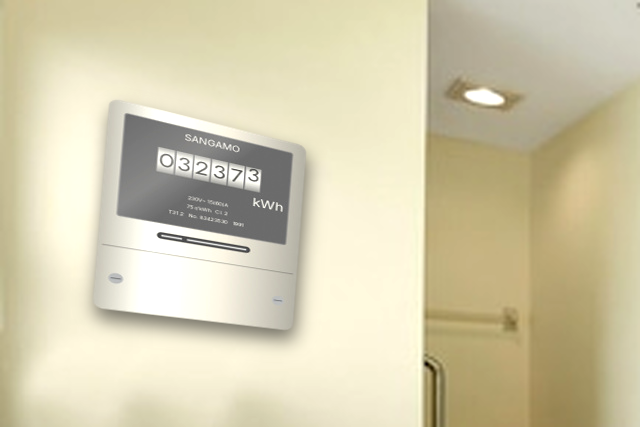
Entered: 32373 kWh
